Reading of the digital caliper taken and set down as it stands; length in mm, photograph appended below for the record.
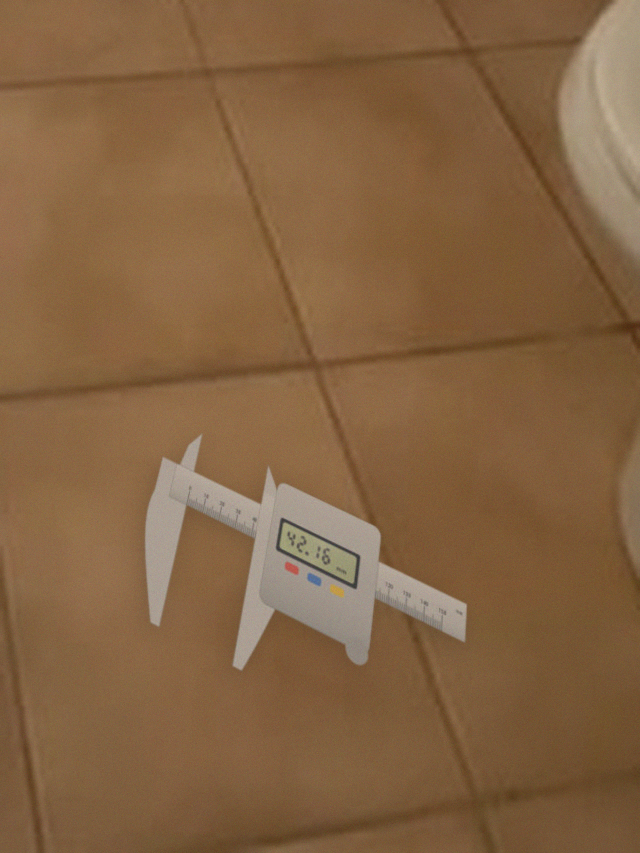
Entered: 42.16 mm
